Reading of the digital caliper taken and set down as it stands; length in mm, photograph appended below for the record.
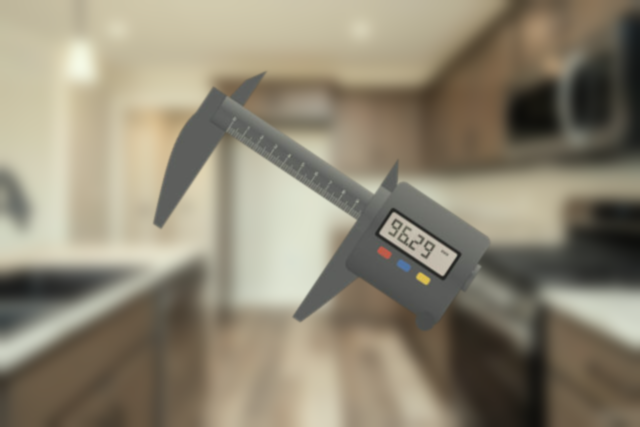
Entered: 96.29 mm
